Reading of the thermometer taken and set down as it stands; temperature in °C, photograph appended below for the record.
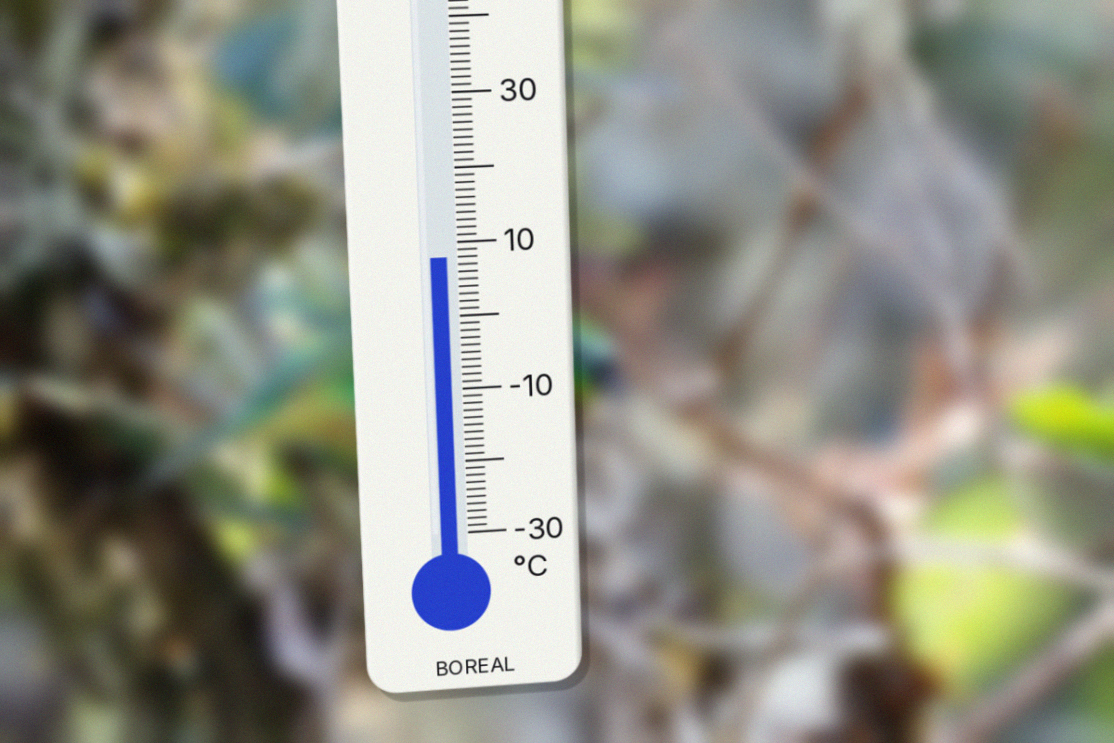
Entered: 8 °C
